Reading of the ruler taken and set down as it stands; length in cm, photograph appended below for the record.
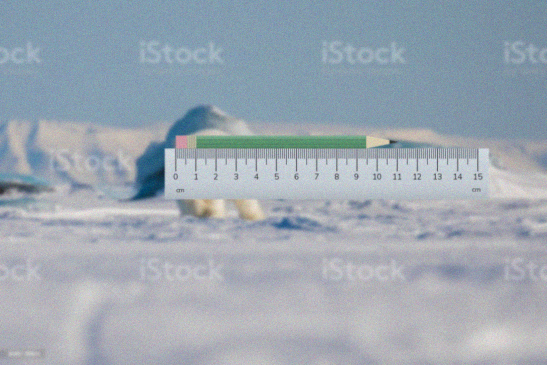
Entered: 11 cm
